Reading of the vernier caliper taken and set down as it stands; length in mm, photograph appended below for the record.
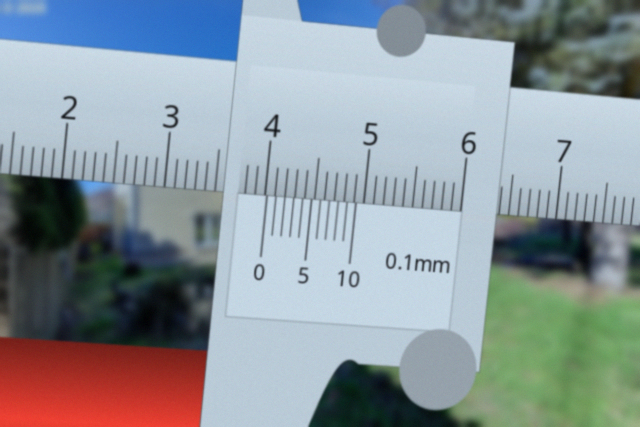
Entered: 40.2 mm
